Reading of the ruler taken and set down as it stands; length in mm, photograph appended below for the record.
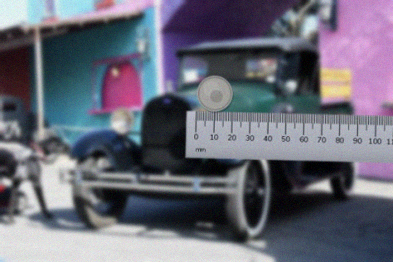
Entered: 20 mm
